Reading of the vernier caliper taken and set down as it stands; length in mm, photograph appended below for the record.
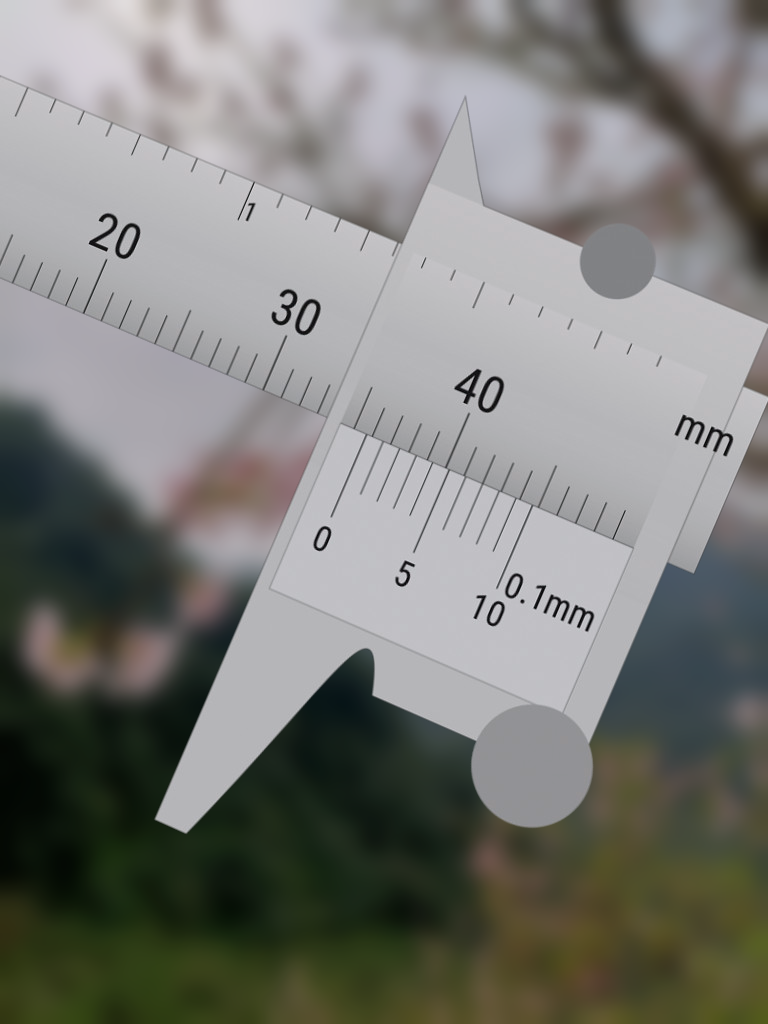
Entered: 35.7 mm
